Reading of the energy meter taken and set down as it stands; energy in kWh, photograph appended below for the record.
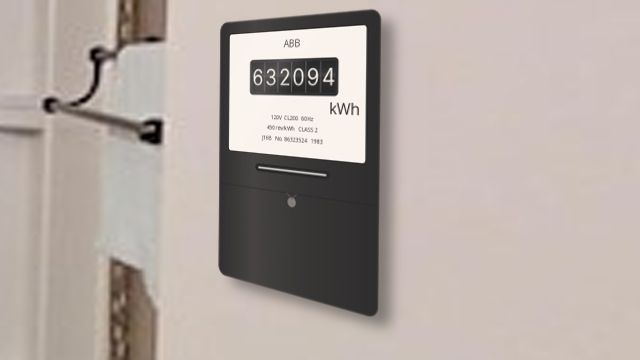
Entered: 632094 kWh
